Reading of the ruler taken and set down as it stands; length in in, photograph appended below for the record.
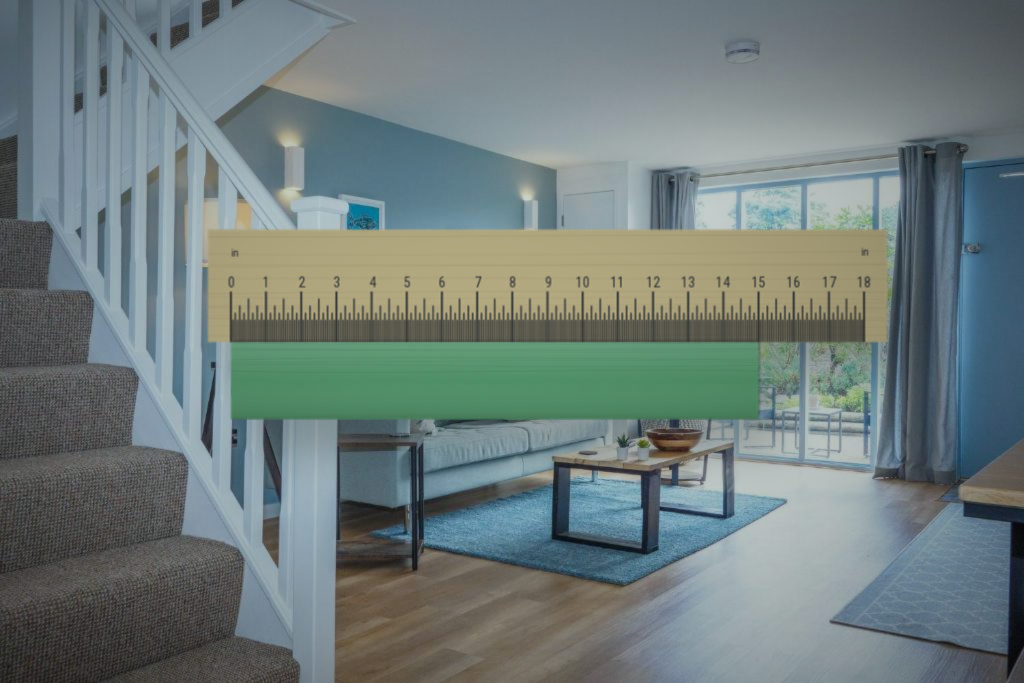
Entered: 15 in
